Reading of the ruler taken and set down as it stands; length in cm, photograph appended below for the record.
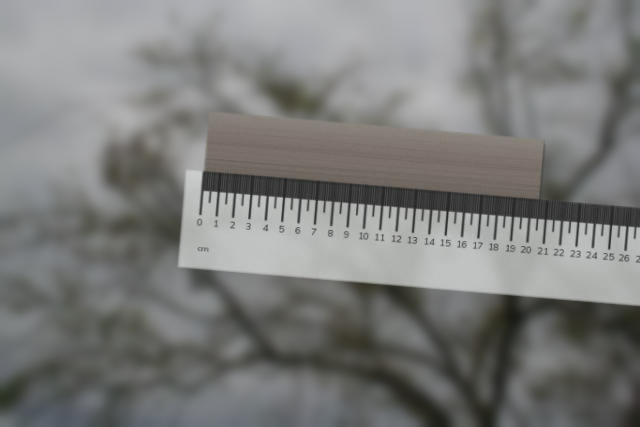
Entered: 20.5 cm
